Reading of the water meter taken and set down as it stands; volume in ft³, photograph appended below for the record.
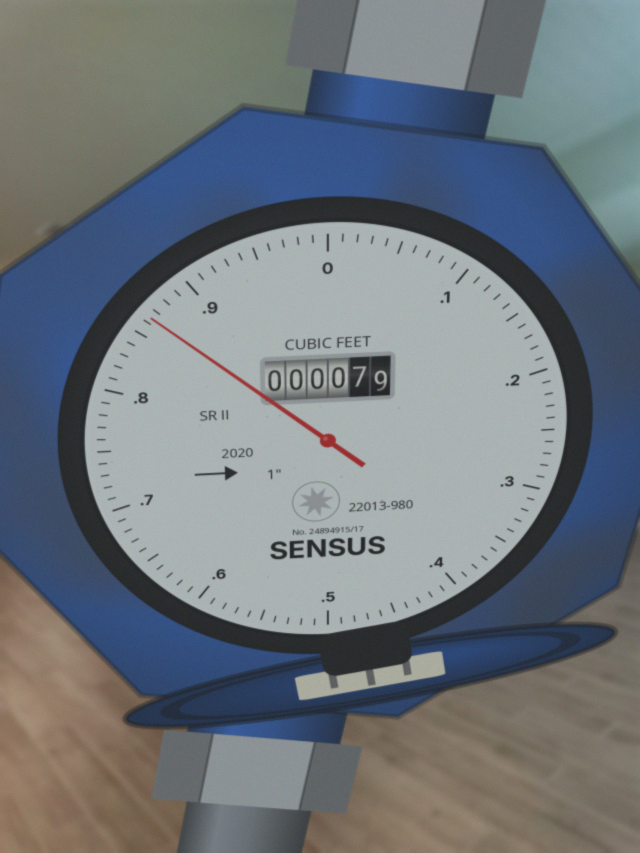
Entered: 78.86 ft³
